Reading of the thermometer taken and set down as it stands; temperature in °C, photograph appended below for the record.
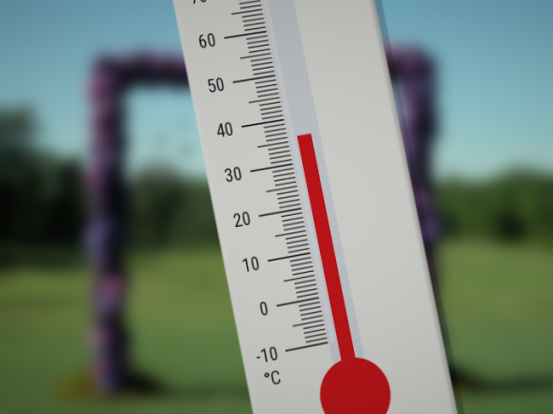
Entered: 36 °C
